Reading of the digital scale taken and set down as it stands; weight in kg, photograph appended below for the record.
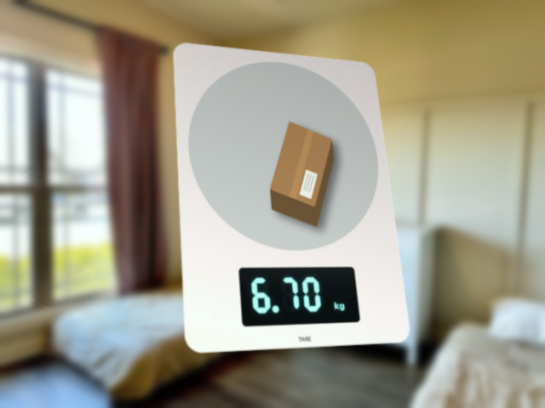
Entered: 6.70 kg
